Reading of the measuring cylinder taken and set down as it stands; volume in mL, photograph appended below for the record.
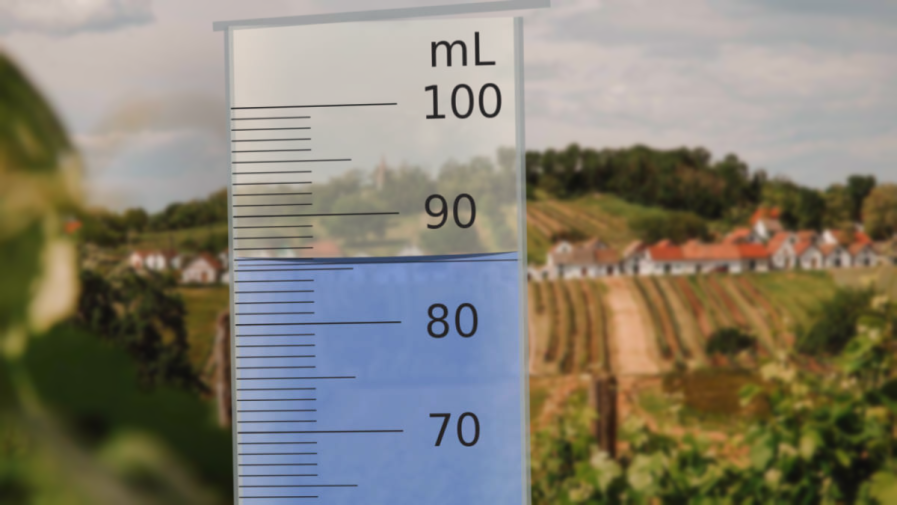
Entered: 85.5 mL
